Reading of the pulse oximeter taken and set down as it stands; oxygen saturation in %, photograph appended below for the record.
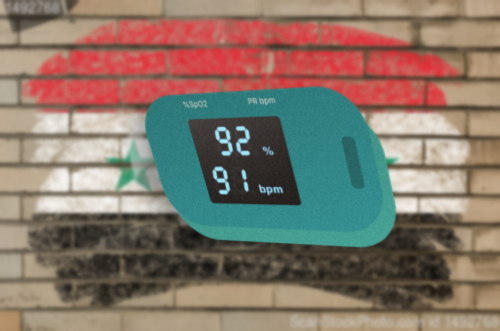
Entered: 92 %
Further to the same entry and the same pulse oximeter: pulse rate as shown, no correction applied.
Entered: 91 bpm
